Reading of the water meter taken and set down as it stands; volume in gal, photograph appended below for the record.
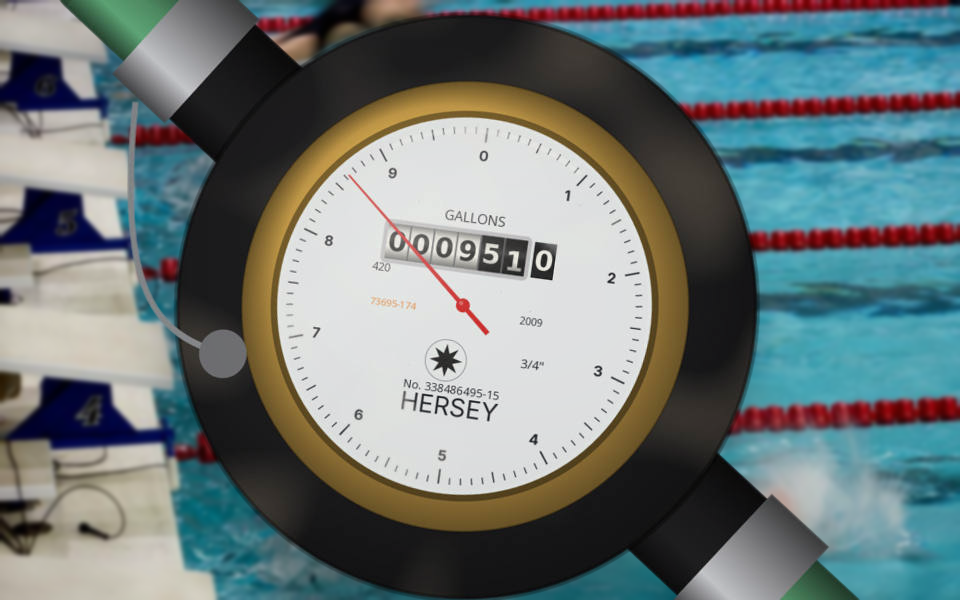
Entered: 9508.6 gal
